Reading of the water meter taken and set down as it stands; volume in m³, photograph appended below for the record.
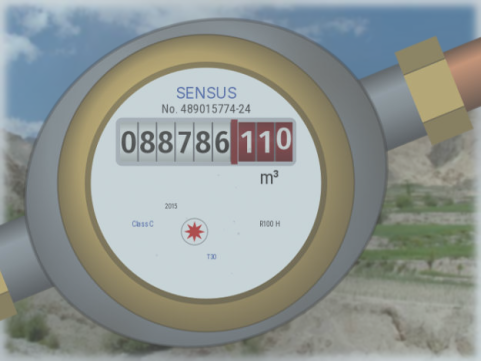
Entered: 88786.110 m³
